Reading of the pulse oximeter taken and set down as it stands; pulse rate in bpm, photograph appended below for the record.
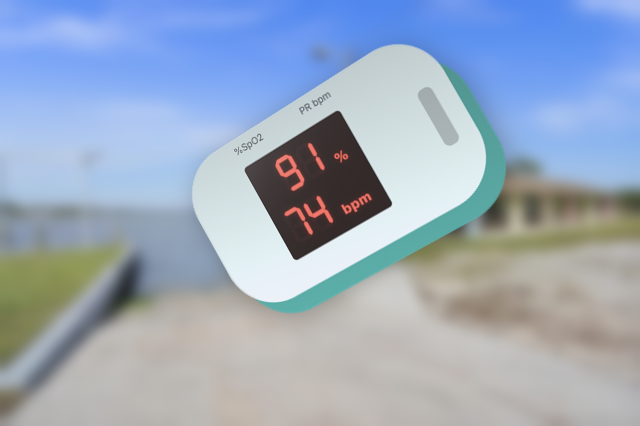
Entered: 74 bpm
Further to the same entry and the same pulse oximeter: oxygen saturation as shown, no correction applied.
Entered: 91 %
